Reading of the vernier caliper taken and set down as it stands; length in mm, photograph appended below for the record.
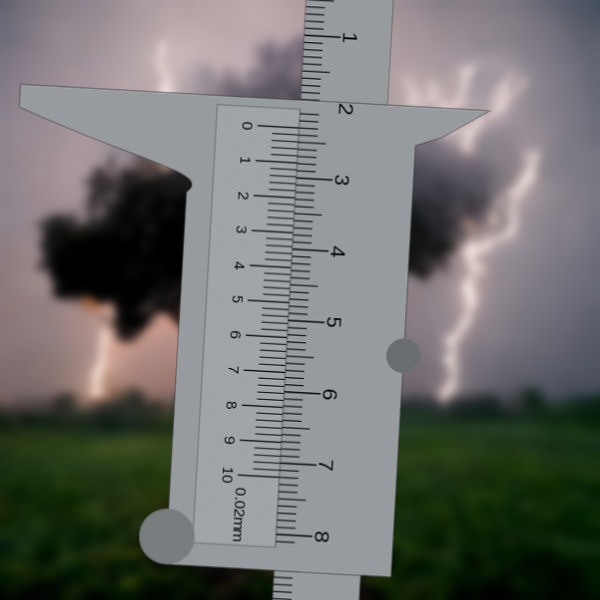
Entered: 23.0 mm
